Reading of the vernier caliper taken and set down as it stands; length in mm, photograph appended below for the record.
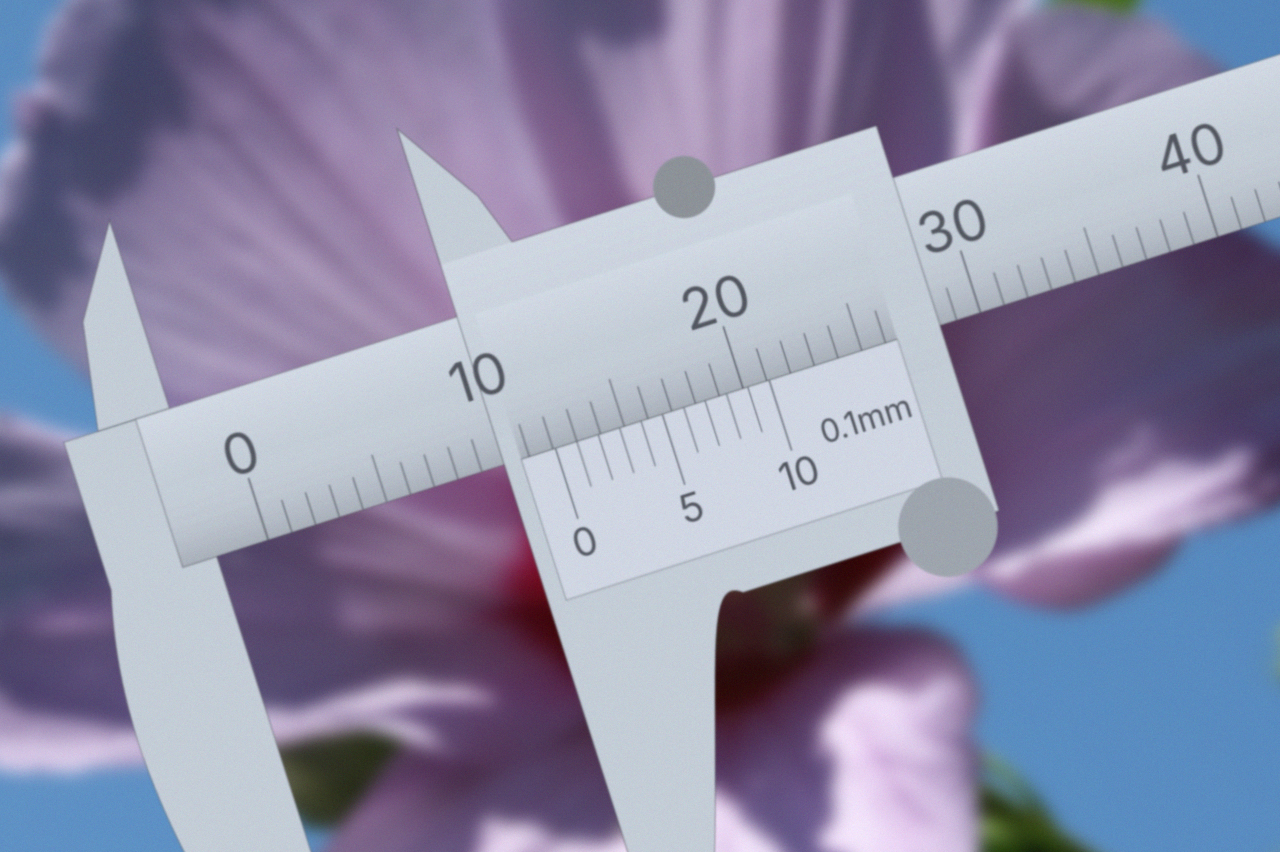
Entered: 12.1 mm
